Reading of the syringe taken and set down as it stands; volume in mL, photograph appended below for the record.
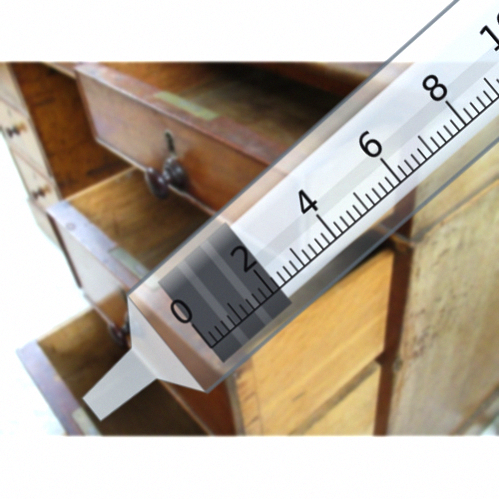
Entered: 0 mL
